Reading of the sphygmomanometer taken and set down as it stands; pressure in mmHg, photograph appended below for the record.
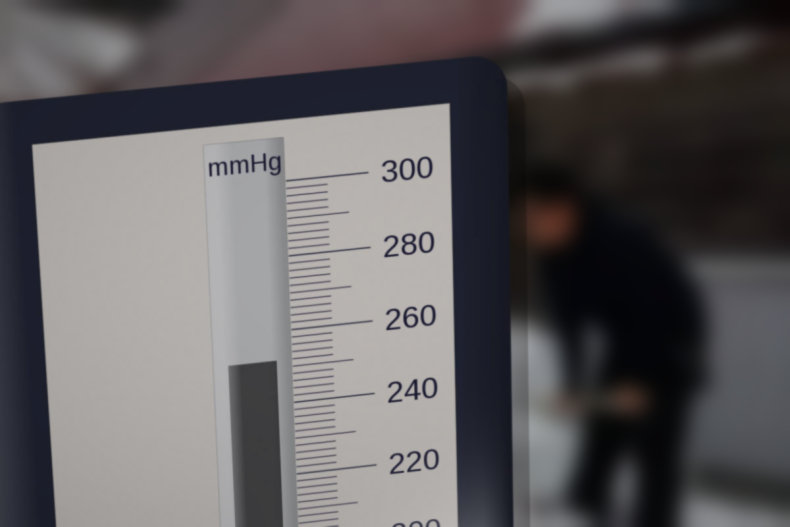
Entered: 252 mmHg
